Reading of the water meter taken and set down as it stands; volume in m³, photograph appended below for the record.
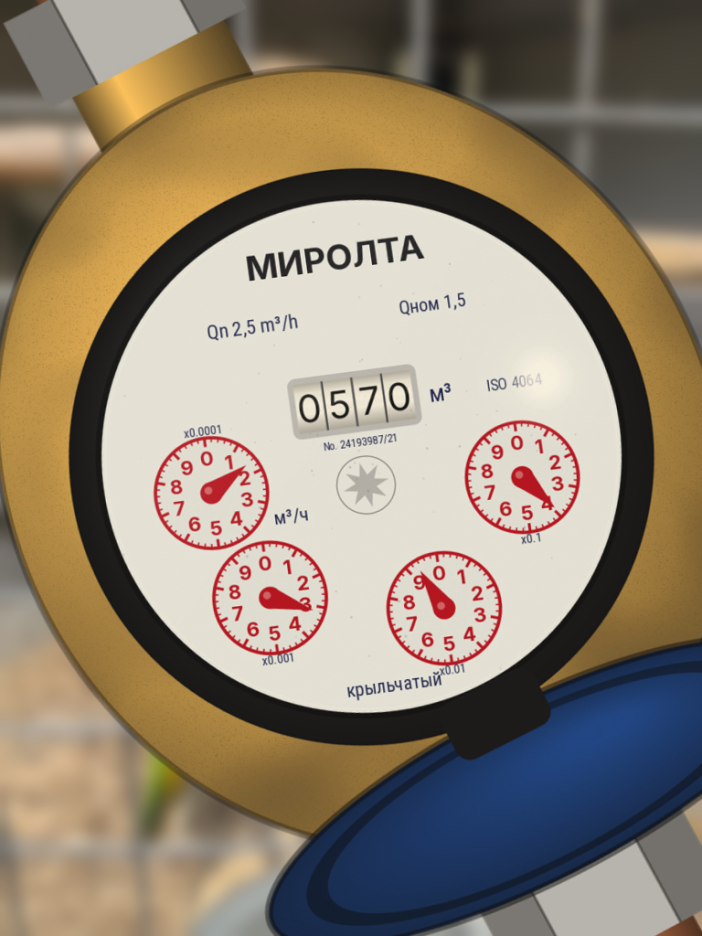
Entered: 570.3931 m³
